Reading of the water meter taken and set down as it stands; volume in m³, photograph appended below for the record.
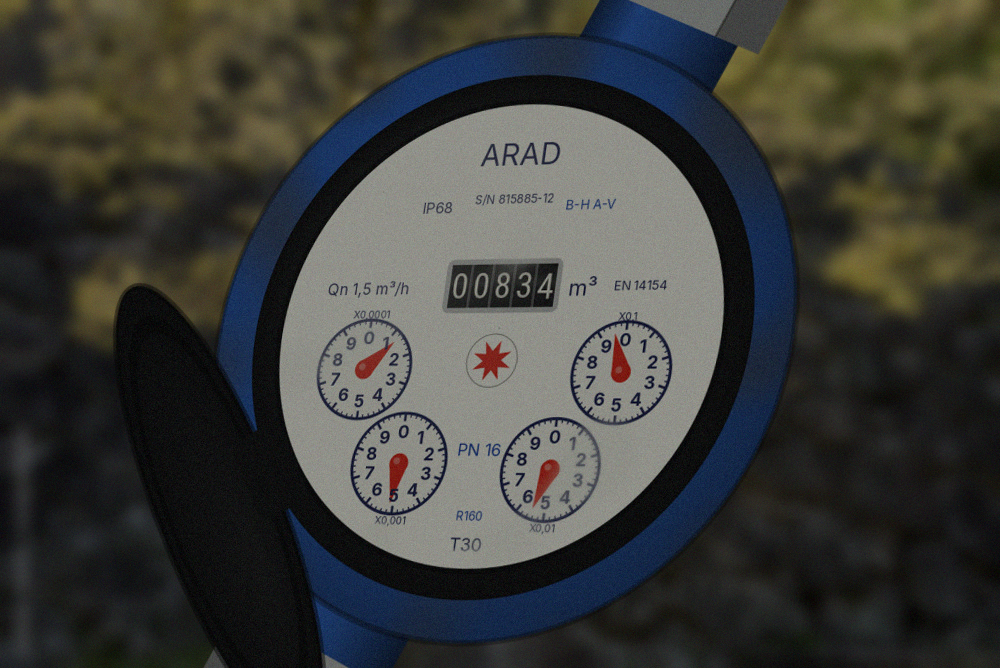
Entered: 833.9551 m³
